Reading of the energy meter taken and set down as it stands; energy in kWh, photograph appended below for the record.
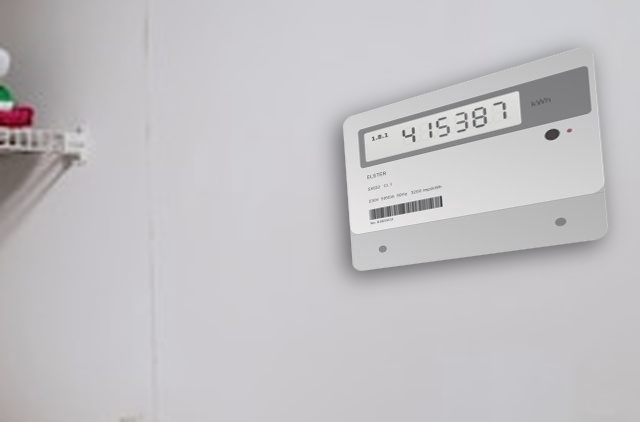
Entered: 415387 kWh
